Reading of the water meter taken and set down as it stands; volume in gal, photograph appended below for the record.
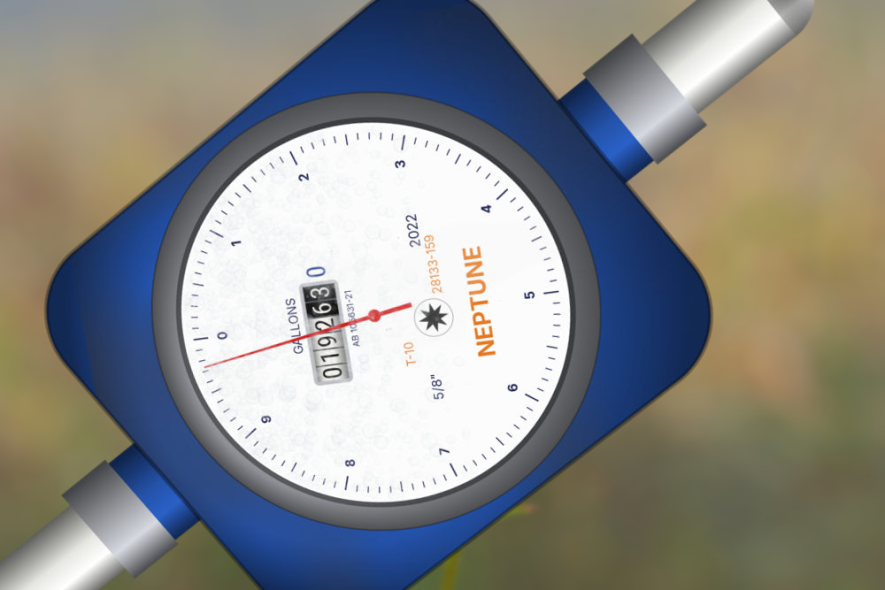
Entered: 192629.7 gal
